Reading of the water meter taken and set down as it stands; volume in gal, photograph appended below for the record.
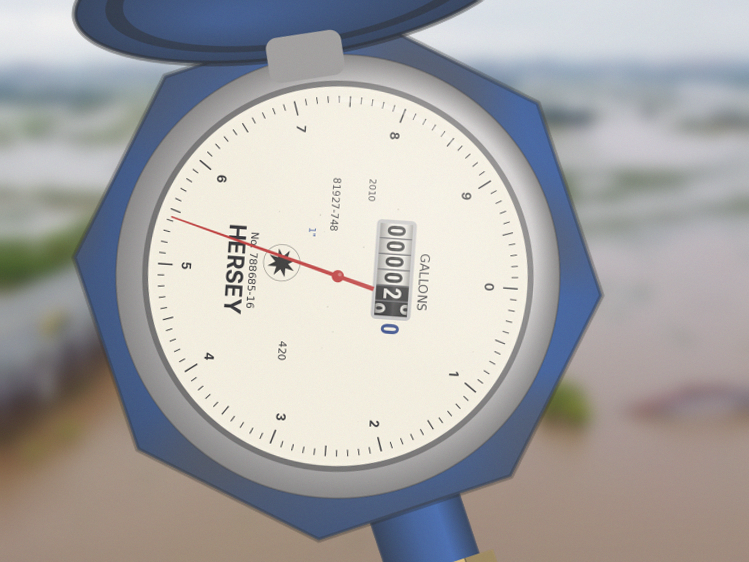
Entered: 285.4 gal
